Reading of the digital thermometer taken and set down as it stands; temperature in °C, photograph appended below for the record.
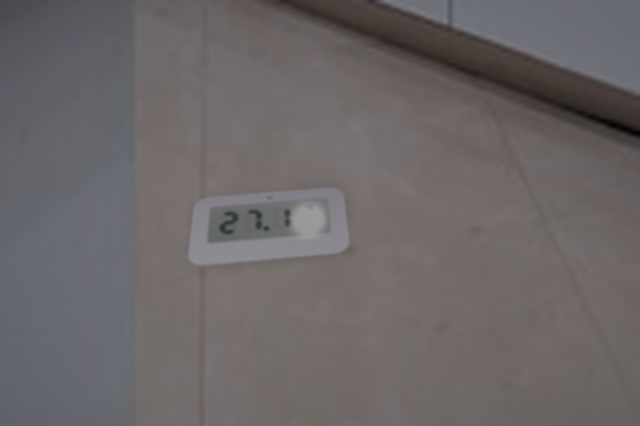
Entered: 27.1 °C
